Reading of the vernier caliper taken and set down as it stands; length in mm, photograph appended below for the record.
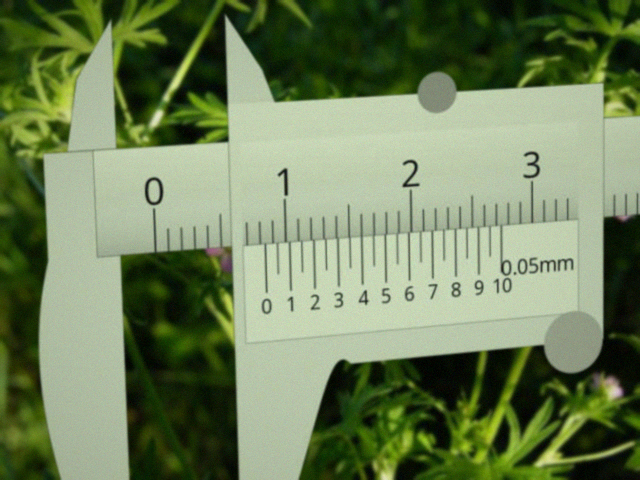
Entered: 8.4 mm
